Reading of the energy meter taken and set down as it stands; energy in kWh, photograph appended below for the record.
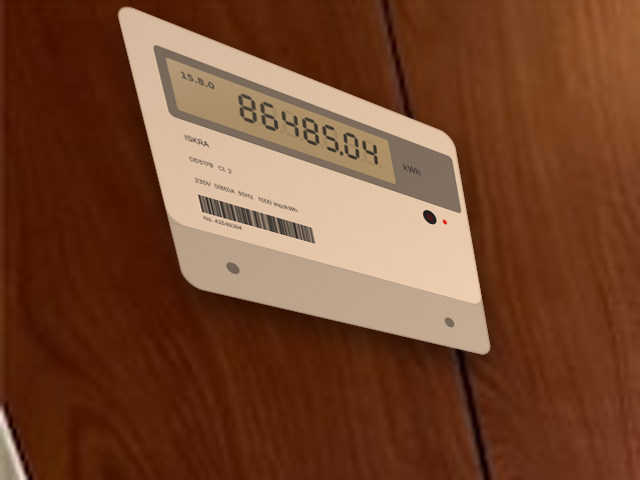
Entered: 86485.04 kWh
